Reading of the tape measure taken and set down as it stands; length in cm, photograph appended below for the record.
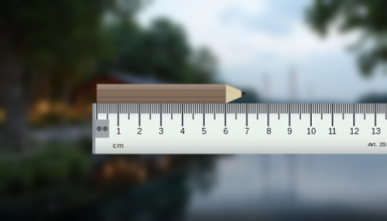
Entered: 7 cm
